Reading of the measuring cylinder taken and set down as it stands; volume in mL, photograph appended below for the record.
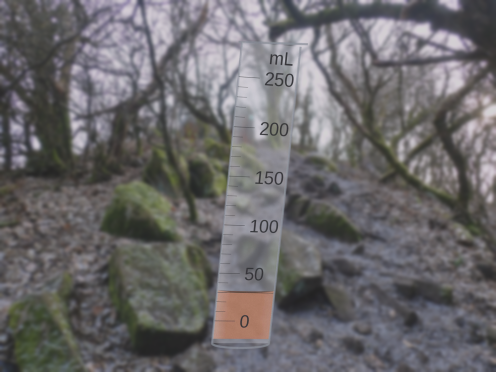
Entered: 30 mL
